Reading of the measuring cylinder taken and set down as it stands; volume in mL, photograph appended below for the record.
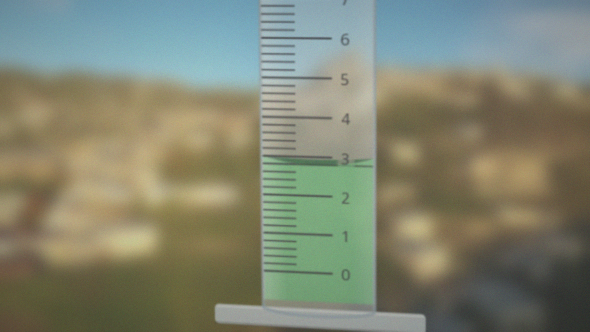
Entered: 2.8 mL
